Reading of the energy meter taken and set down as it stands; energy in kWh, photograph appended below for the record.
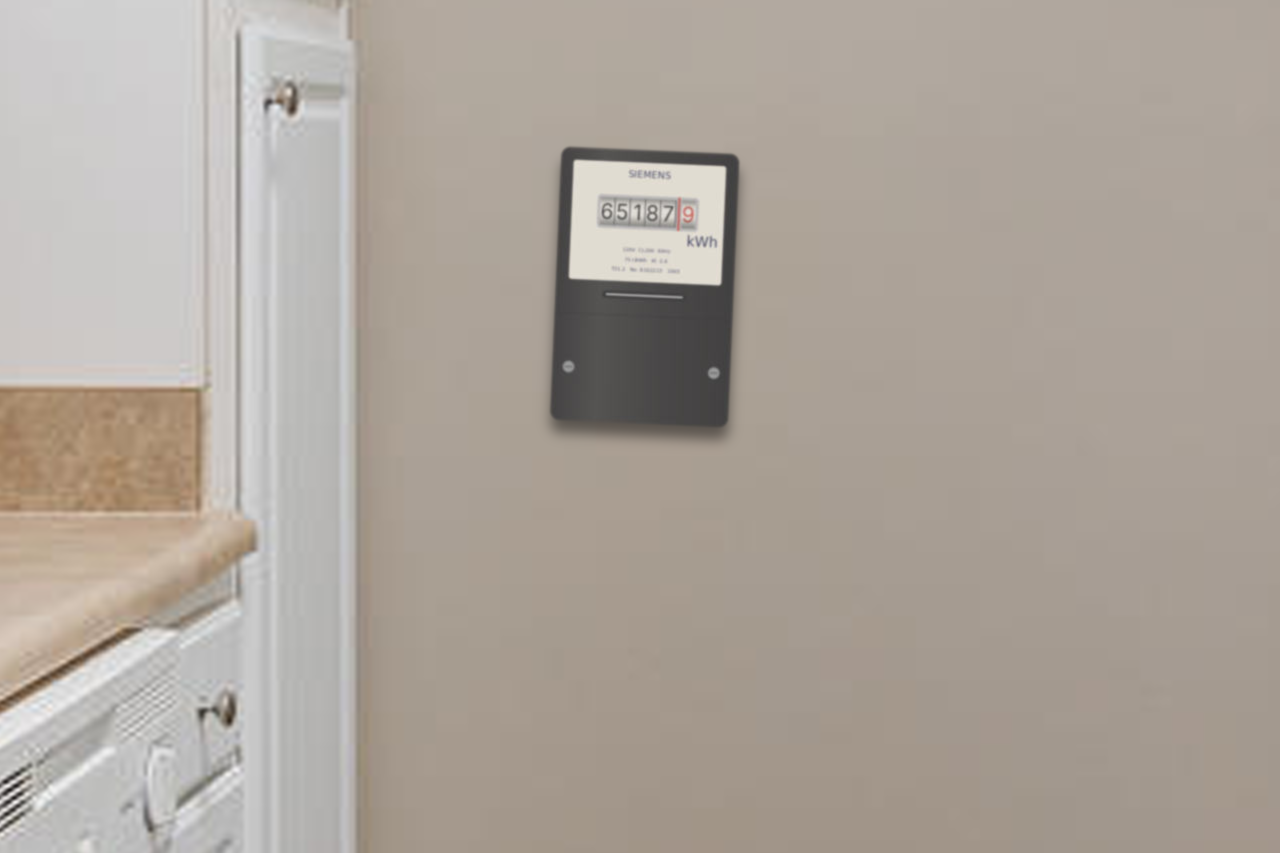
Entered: 65187.9 kWh
